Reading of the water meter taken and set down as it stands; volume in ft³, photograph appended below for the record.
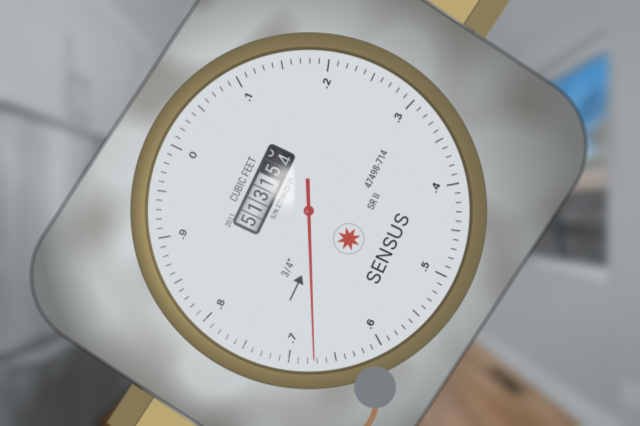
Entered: 513153.67 ft³
